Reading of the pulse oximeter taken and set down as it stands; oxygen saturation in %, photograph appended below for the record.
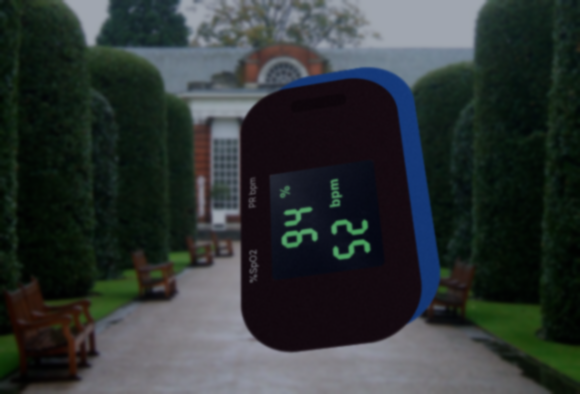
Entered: 94 %
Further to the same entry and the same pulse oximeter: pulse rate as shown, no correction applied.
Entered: 52 bpm
